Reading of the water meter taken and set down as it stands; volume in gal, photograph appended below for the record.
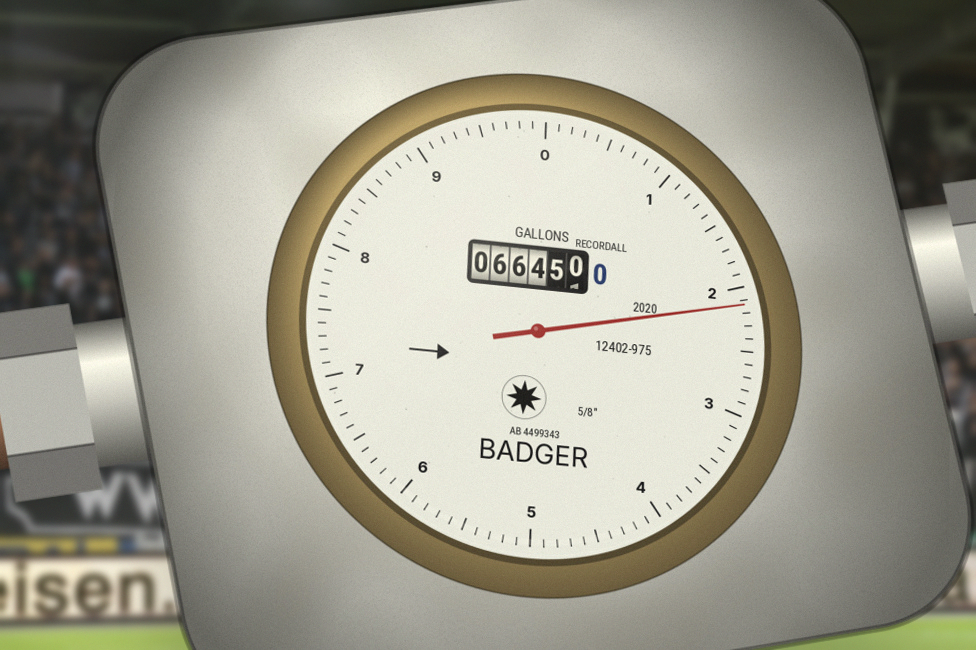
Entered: 664502.1 gal
